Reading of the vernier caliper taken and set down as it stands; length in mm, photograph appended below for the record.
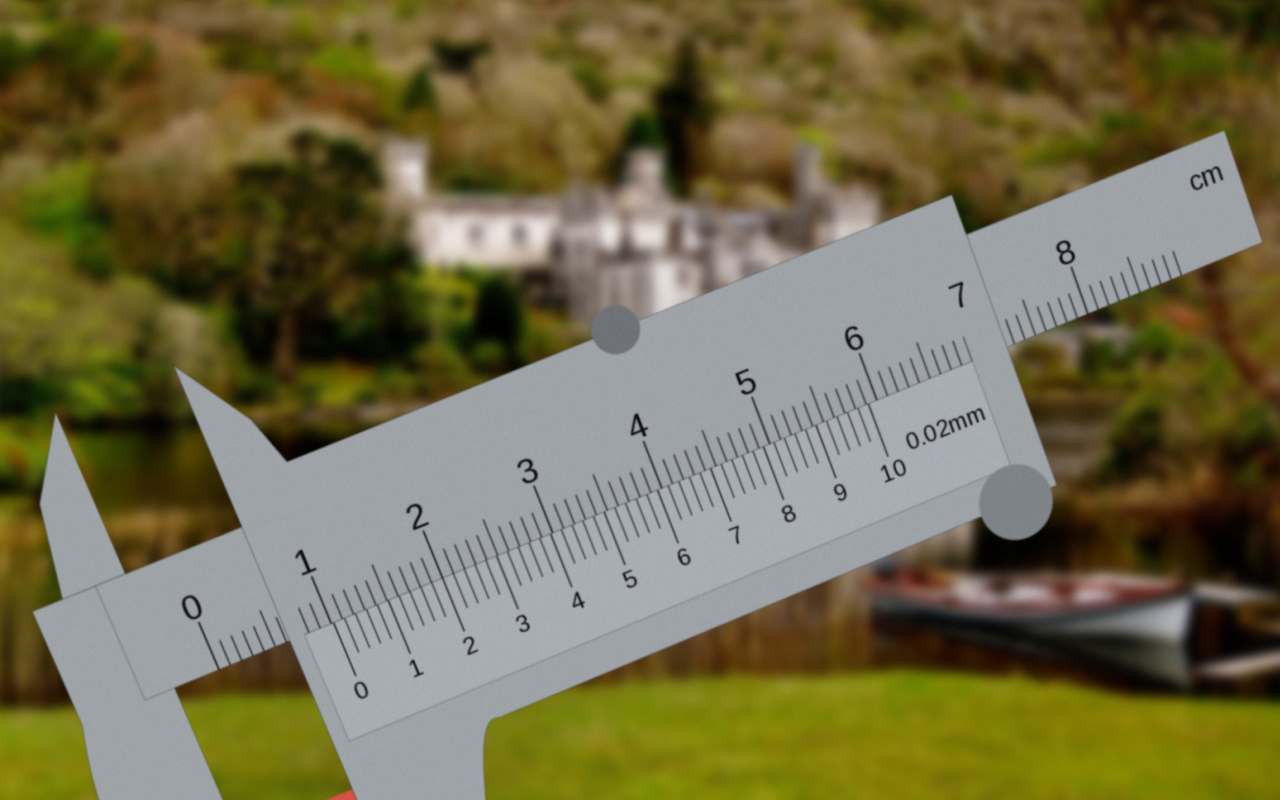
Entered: 10.2 mm
